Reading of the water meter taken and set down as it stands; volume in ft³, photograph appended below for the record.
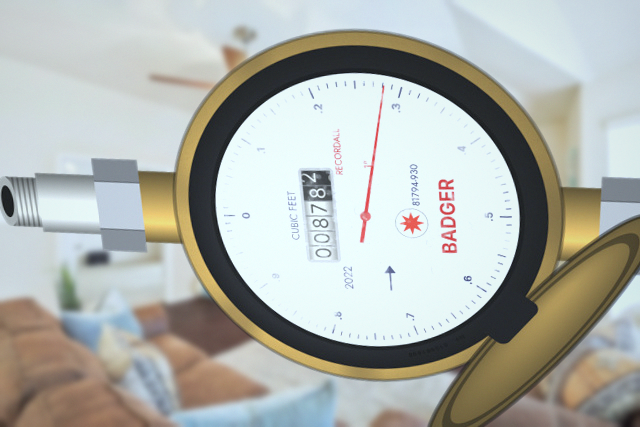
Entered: 8782.28 ft³
